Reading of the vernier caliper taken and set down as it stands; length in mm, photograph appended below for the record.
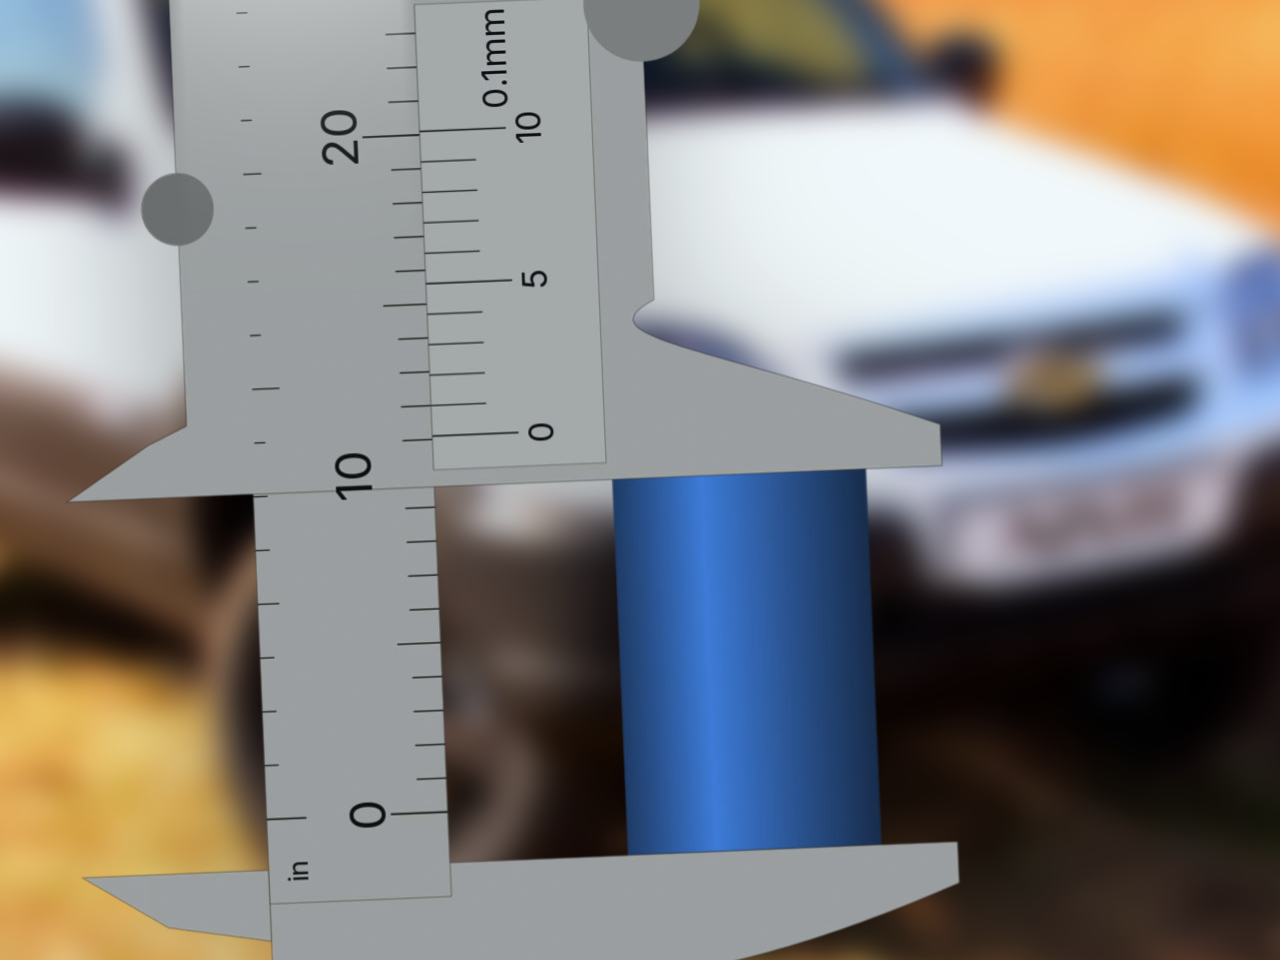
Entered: 11.1 mm
